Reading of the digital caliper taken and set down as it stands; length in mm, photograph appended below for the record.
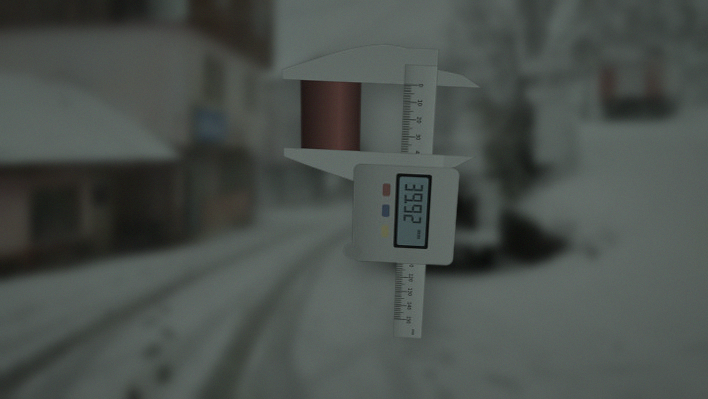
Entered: 39.92 mm
